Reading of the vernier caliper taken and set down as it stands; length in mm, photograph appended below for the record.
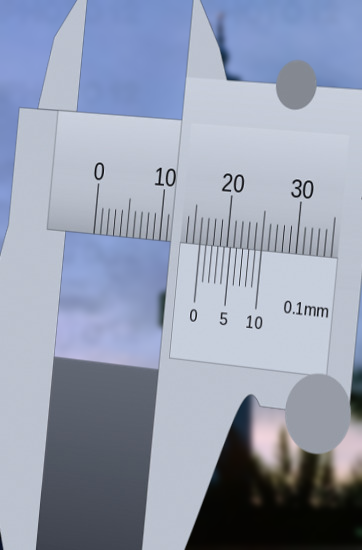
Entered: 16.0 mm
